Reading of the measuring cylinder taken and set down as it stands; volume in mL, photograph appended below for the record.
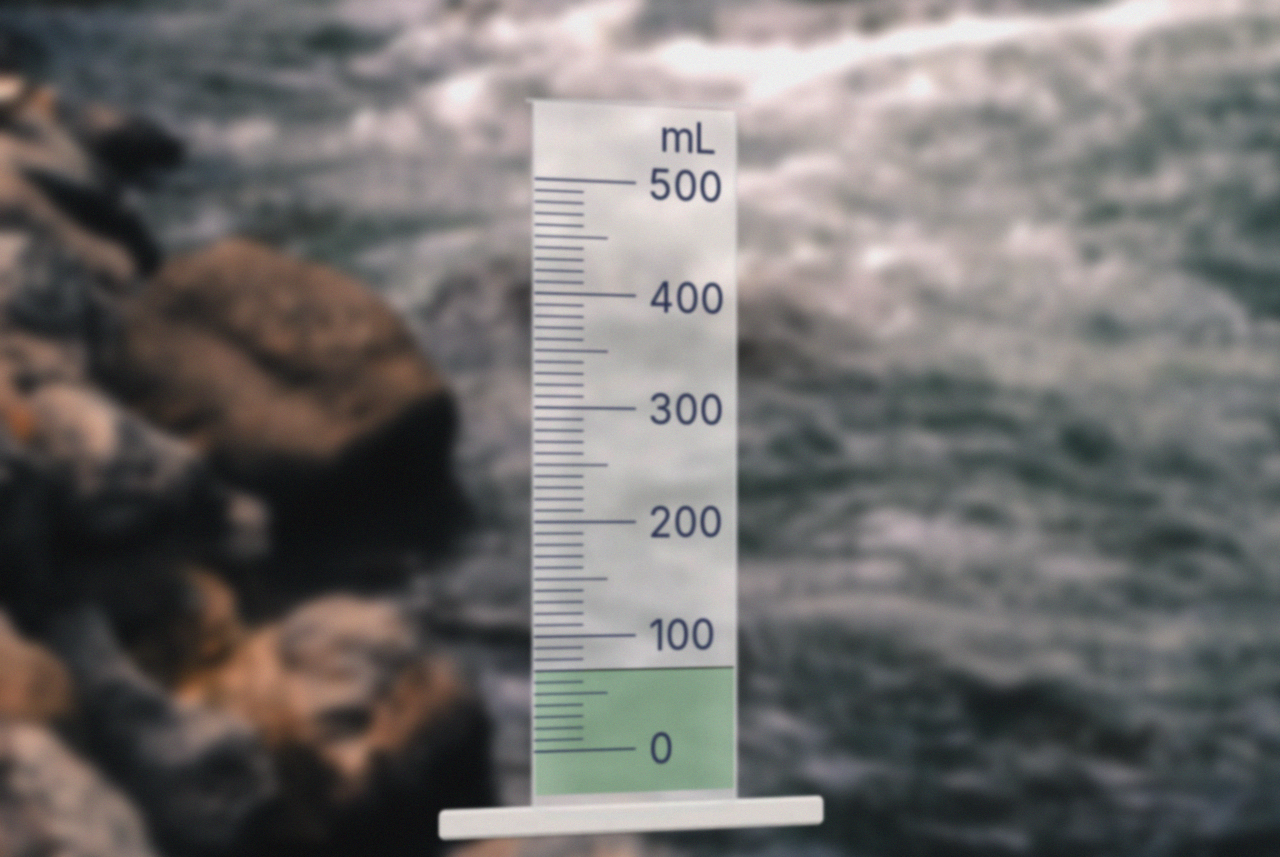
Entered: 70 mL
